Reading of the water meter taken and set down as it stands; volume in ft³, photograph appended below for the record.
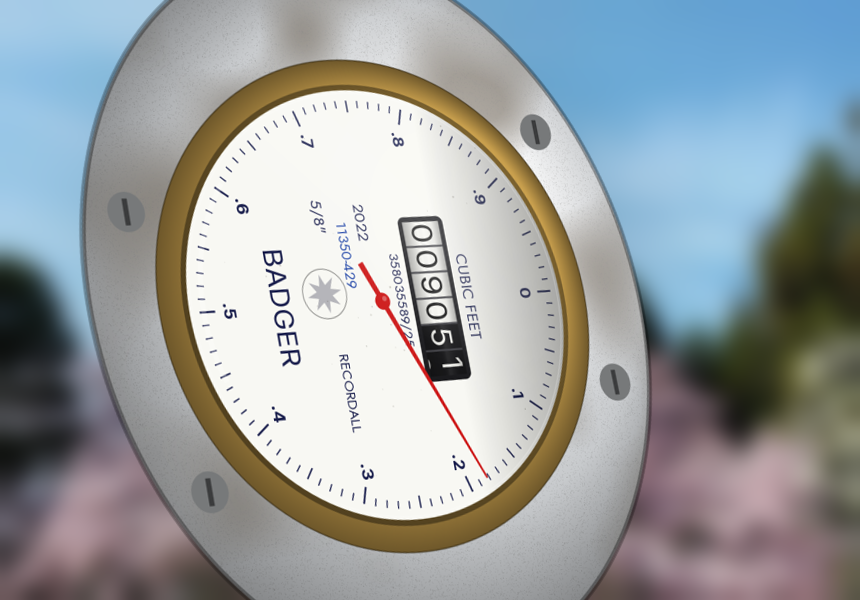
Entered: 9051.18 ft³
